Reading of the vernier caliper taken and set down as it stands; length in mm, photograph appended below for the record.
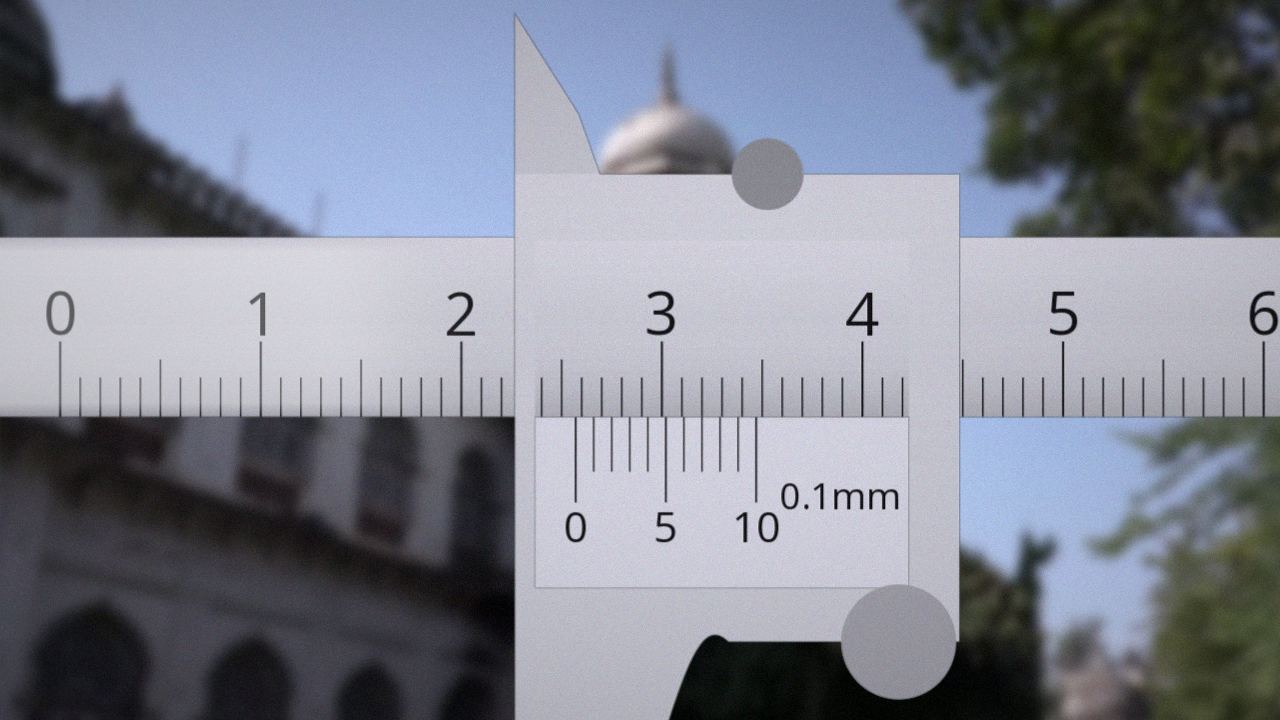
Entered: 25.7 mm
